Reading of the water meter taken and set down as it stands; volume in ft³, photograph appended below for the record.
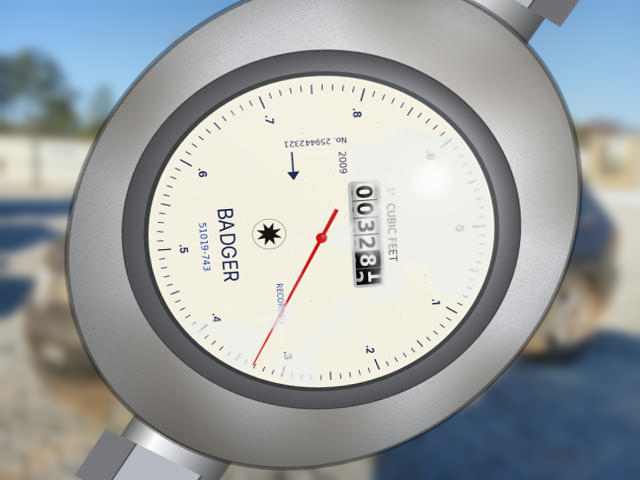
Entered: 3281.33 ft³
